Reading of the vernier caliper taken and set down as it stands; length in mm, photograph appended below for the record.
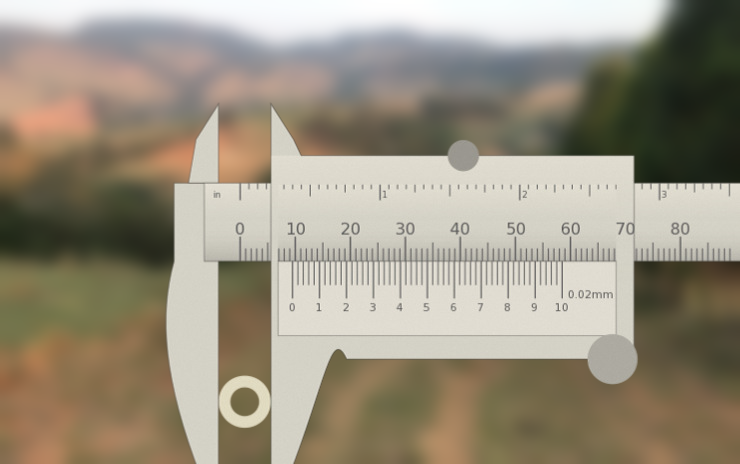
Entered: 9.5 mm
